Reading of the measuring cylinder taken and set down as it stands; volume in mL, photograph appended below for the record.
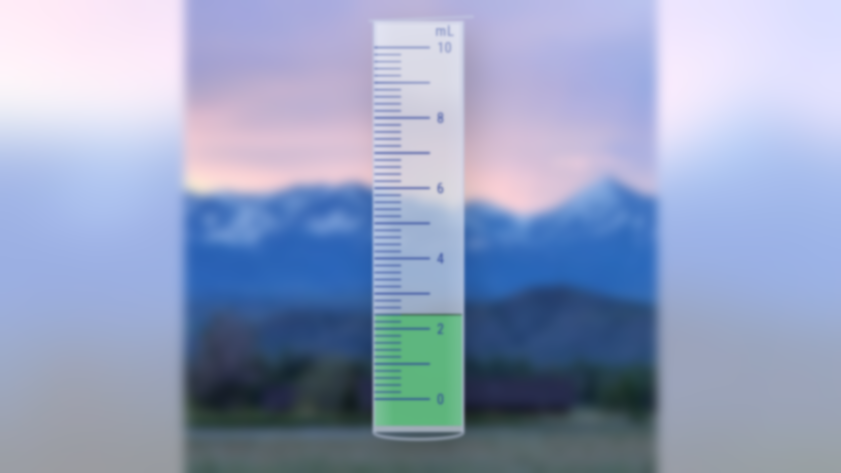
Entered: 2.4 mL
